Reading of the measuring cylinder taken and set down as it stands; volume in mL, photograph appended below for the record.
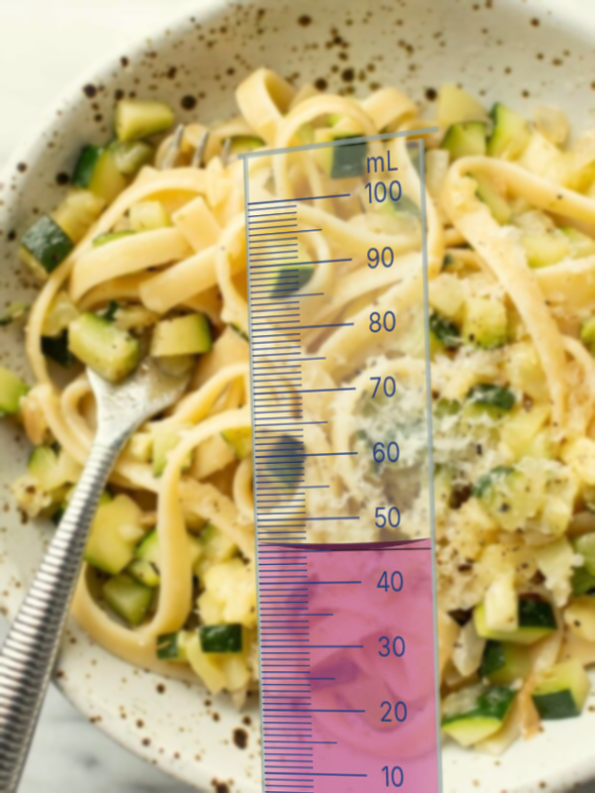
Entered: 45 mL
